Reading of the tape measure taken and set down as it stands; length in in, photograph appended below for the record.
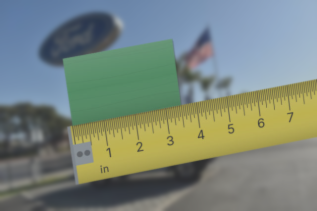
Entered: 3.5 in
